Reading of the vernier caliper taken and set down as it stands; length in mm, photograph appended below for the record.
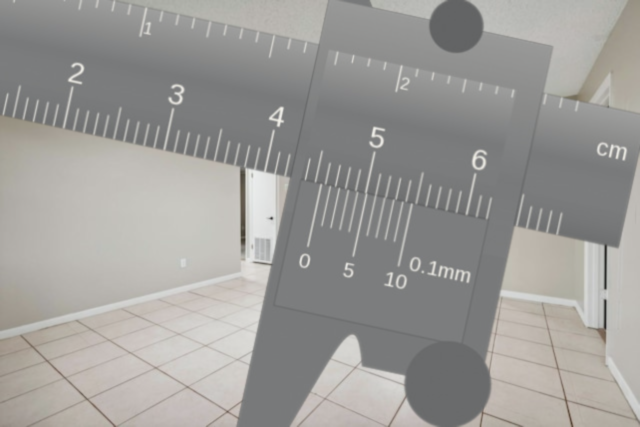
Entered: 45.6 mm
